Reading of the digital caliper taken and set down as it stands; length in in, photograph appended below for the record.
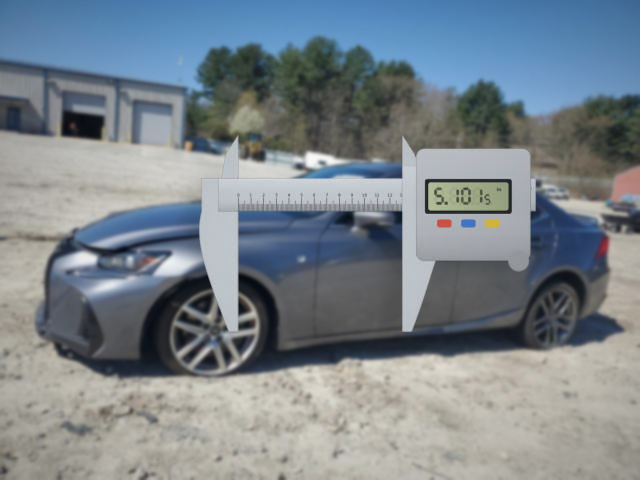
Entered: 5.1015 in
